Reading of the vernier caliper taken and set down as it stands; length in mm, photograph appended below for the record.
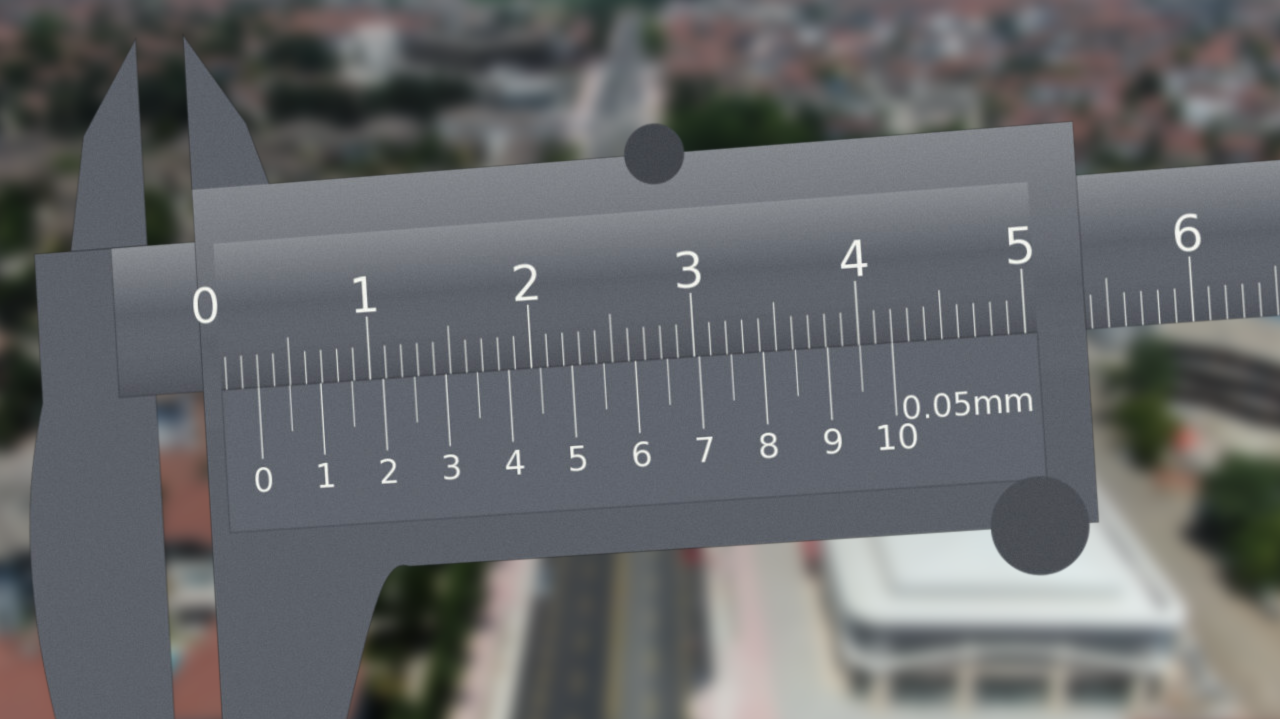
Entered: 3.0 mm
